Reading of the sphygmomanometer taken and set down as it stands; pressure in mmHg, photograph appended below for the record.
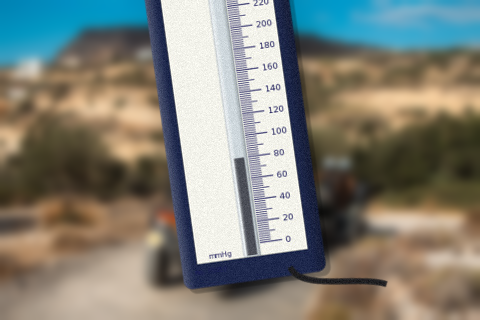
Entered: 80 mmHg
